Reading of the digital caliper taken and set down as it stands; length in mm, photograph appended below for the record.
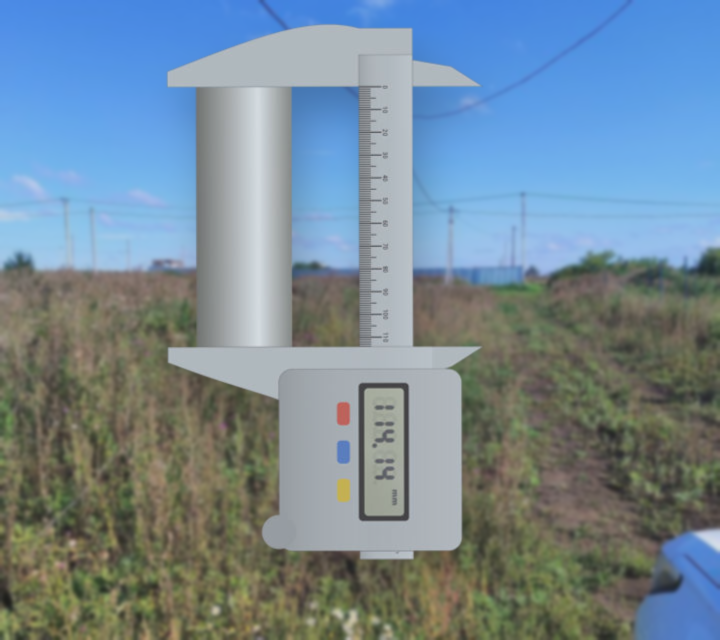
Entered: 114.14 mm
